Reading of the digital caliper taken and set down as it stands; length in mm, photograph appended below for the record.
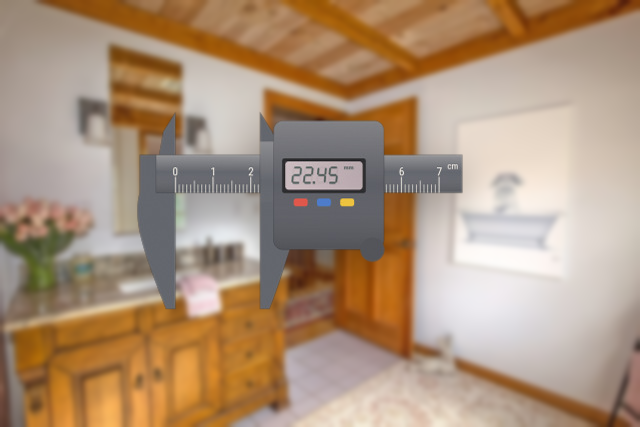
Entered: 22.45 mm
